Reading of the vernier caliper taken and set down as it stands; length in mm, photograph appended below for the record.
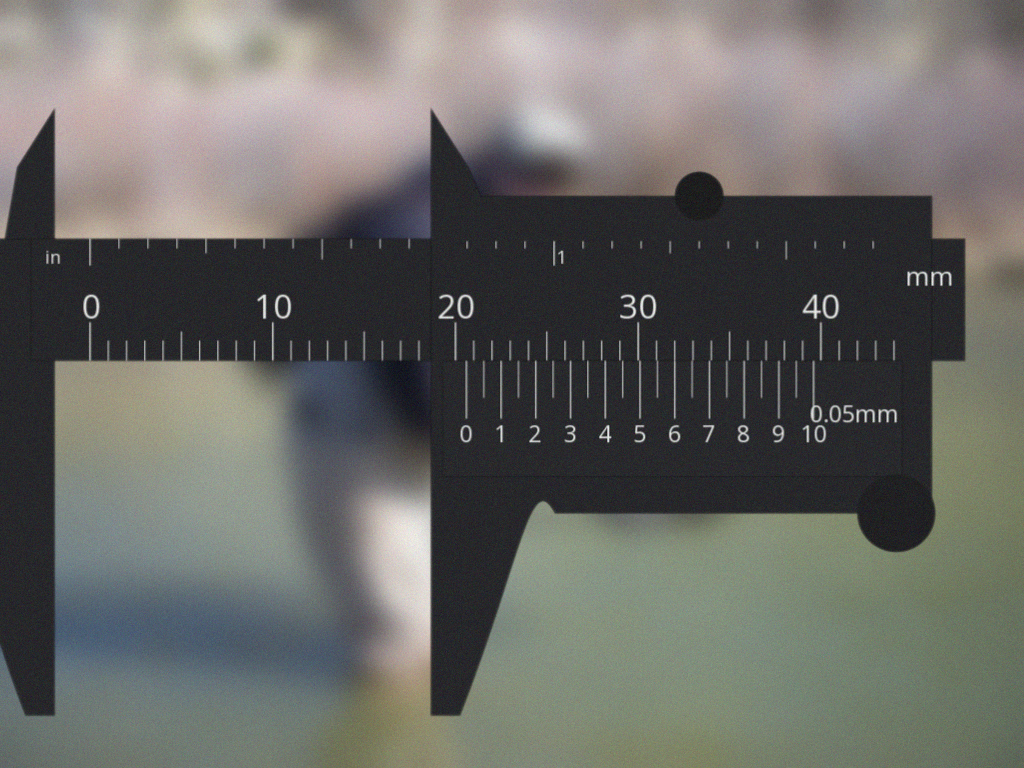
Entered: 20.6 mm
